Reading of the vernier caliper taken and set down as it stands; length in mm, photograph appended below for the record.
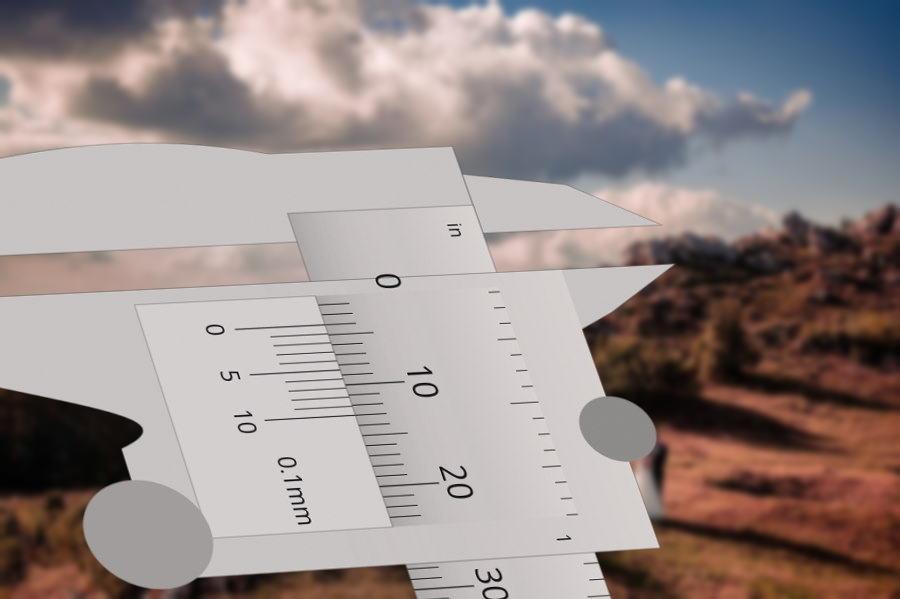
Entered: 4.0 mm
